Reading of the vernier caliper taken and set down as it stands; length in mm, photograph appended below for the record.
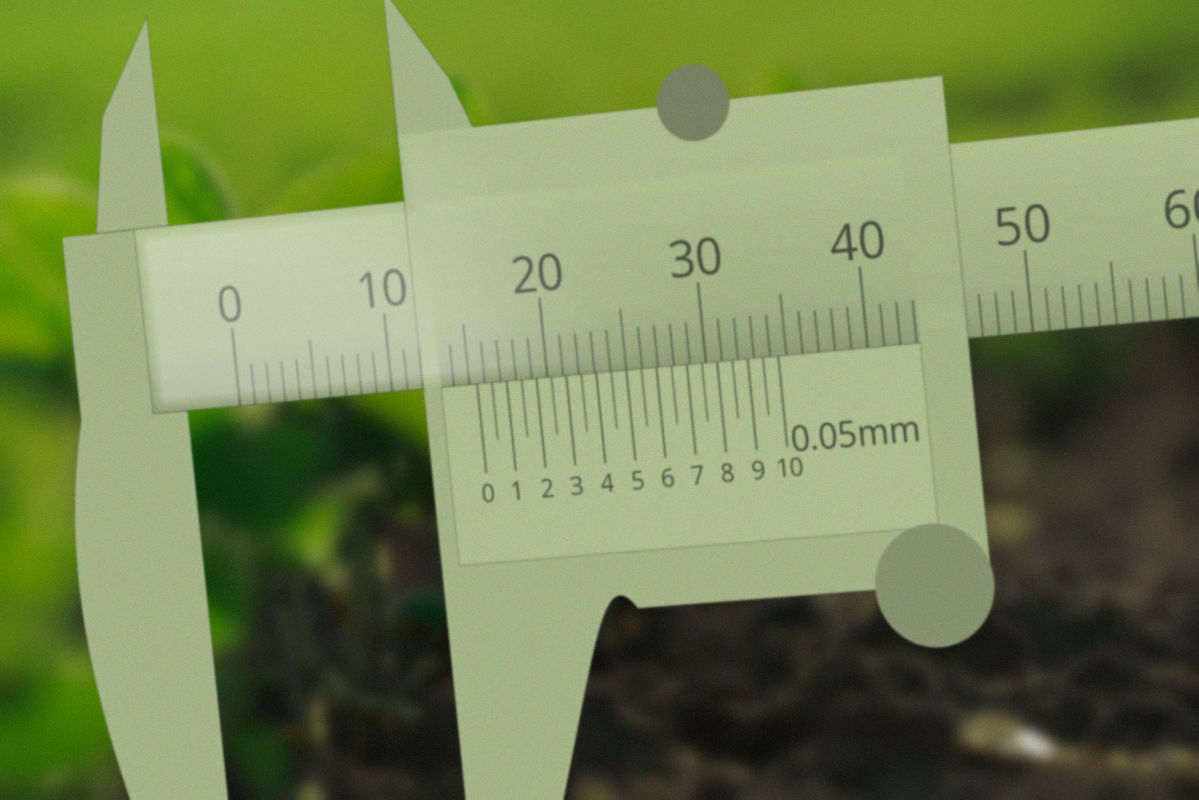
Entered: 15.5 mm
